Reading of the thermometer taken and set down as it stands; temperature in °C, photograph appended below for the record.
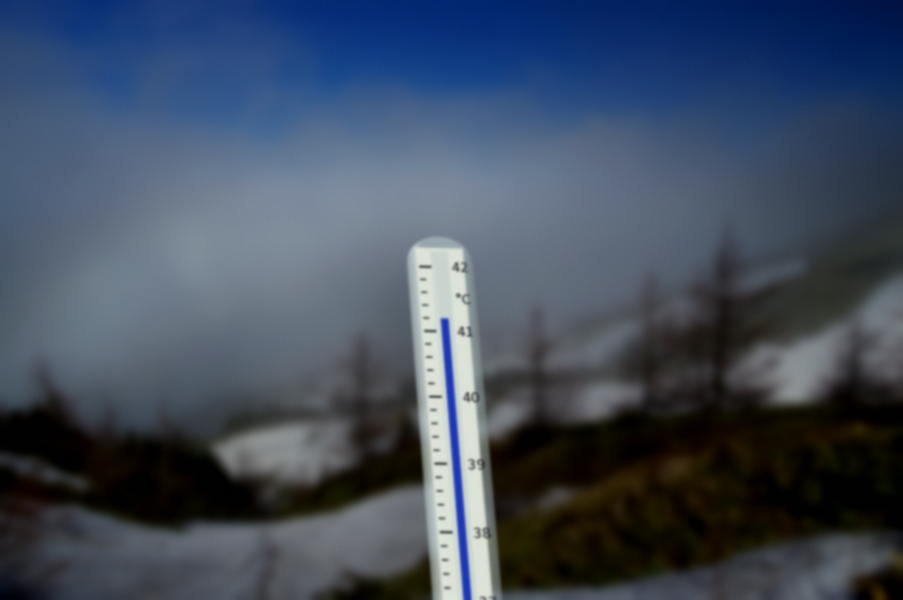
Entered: 41.2 °C
